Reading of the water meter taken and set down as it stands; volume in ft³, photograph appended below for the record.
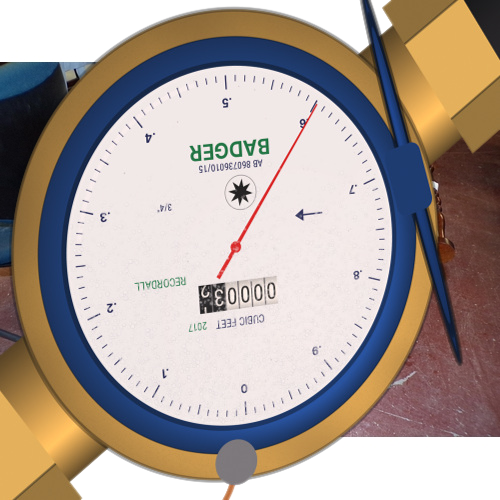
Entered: 31.60 ft³
